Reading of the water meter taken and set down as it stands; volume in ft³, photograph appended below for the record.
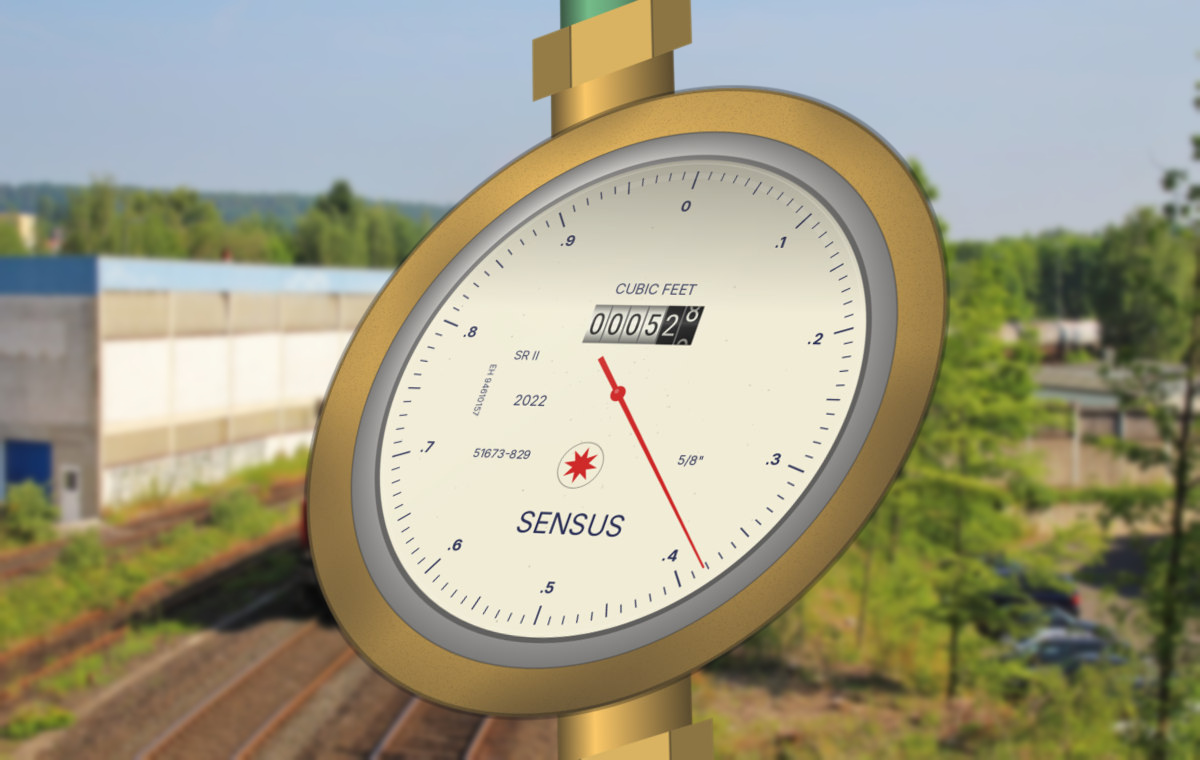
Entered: 528.38 ft³
